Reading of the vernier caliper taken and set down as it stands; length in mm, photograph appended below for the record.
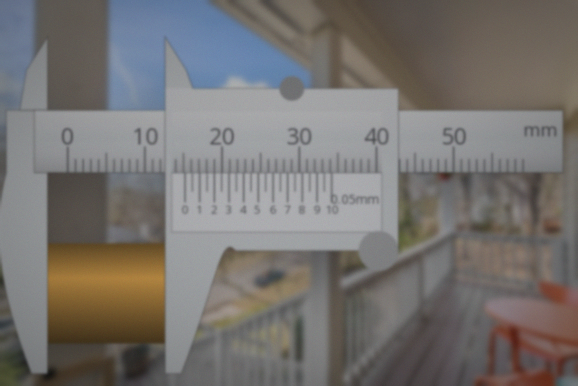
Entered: 15.2 mm
